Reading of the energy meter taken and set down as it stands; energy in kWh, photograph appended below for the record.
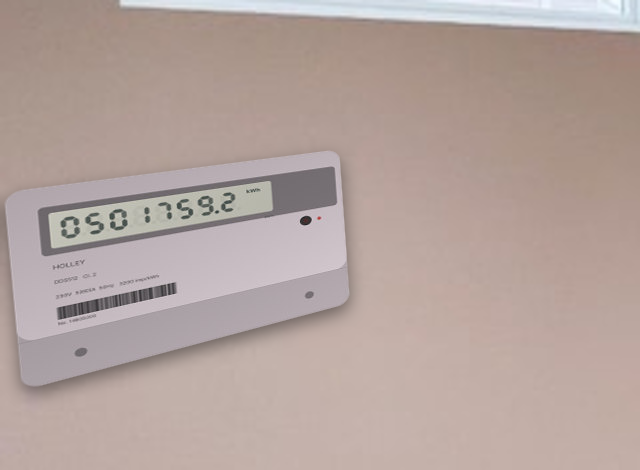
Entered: 501759.2 kWh
